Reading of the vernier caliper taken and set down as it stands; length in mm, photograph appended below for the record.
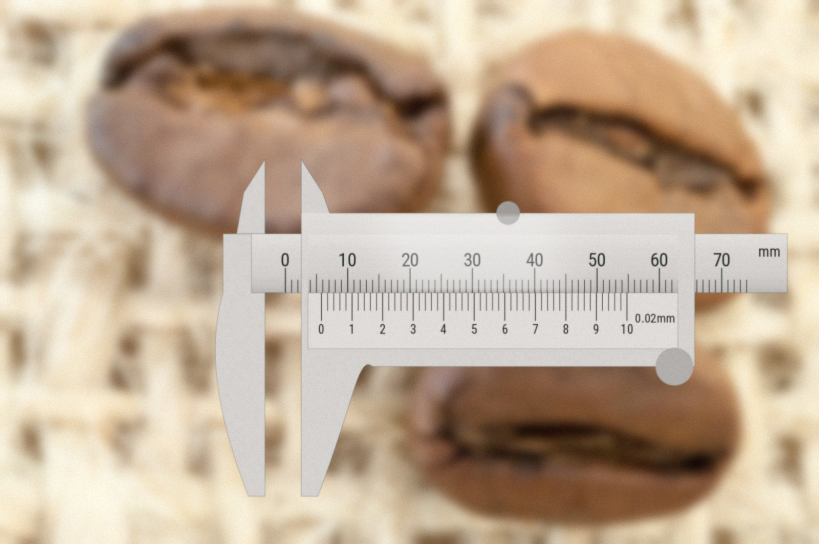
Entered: 5.8 mm
